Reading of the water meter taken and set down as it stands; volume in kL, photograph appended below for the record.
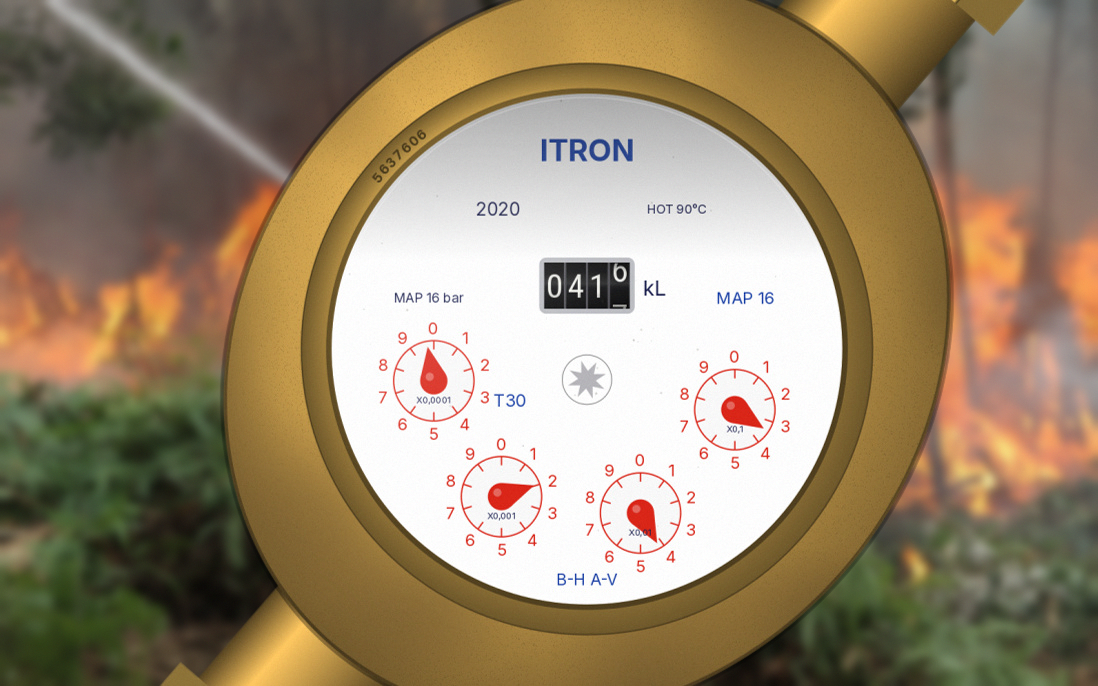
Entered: 416.3419 kL
